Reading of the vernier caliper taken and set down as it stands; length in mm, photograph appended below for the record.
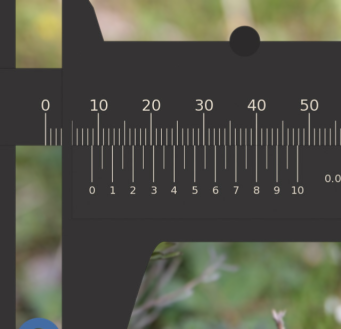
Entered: 8.8 mm
